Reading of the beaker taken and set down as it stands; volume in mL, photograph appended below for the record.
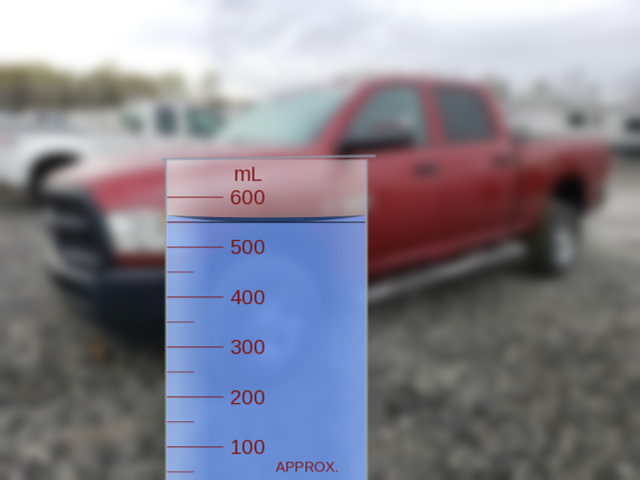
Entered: 550 mL
